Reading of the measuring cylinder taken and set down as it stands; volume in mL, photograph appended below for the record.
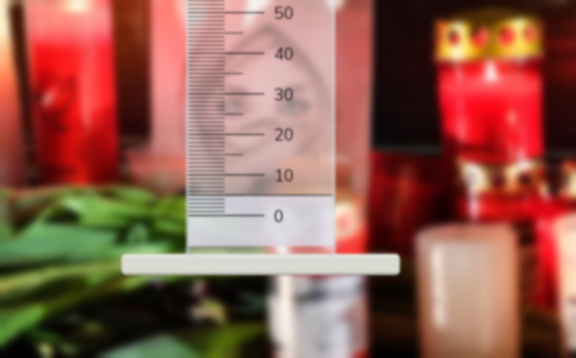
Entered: 5 mL
